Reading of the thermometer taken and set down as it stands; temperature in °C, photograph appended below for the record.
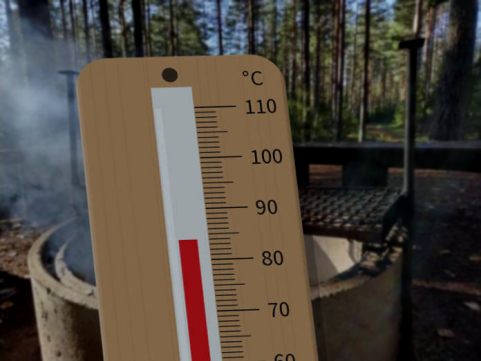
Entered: 84 °C
